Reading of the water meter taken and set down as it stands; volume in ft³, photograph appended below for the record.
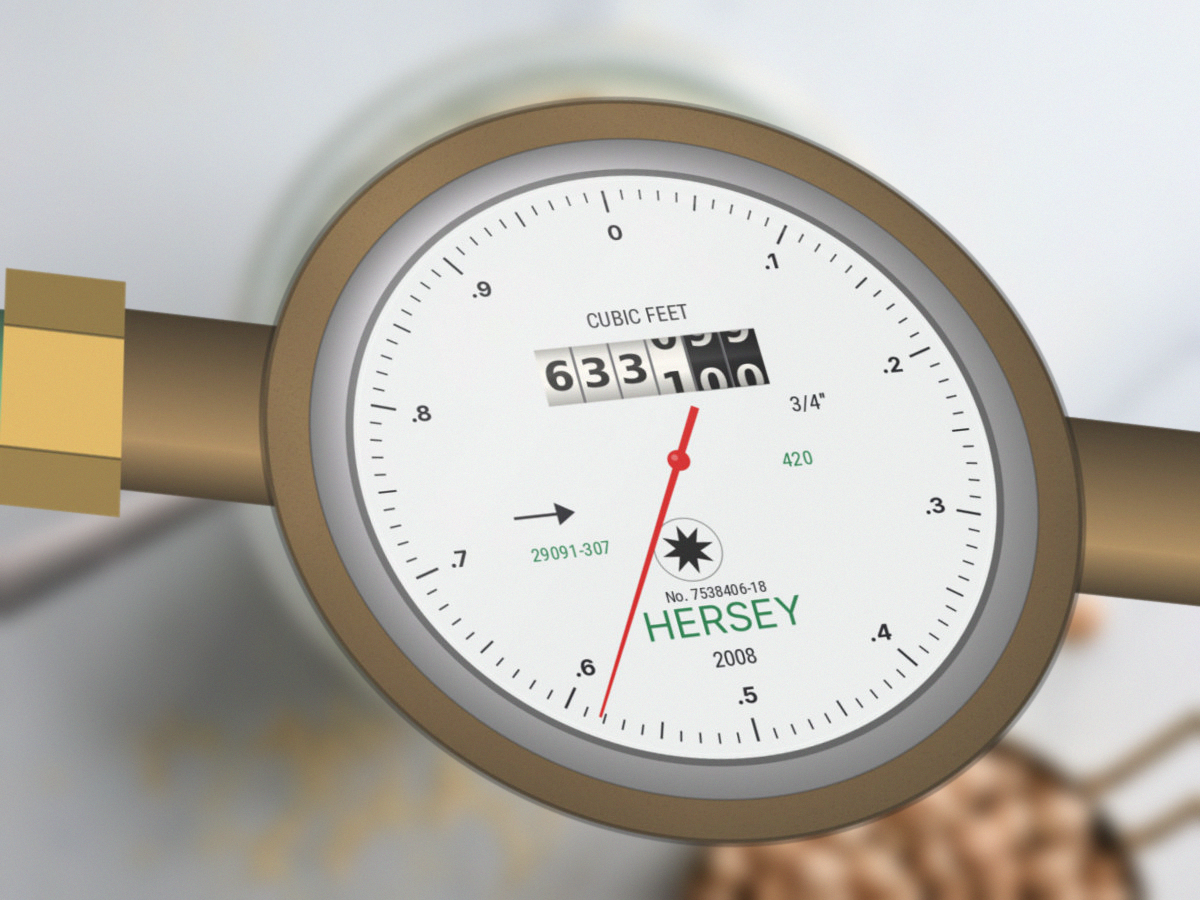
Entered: 633099.58 ft³
